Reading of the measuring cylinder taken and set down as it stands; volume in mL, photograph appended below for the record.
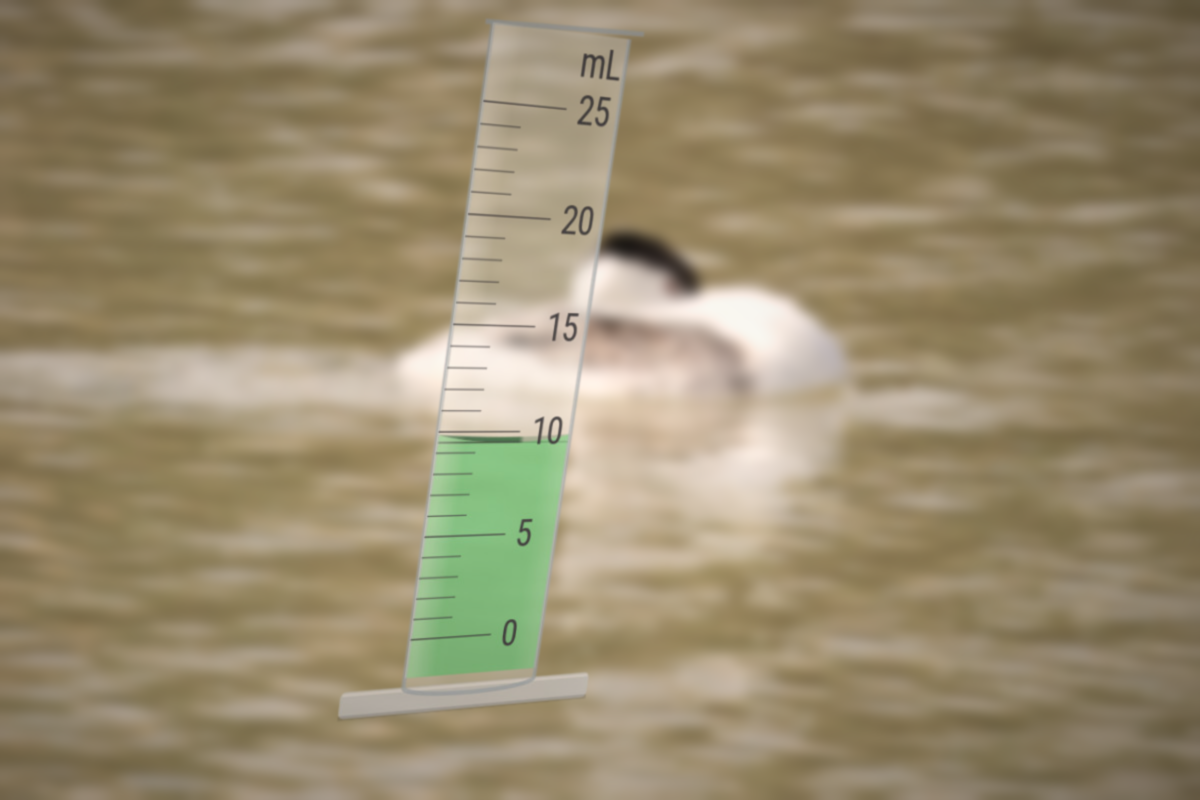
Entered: 9.5 mL
